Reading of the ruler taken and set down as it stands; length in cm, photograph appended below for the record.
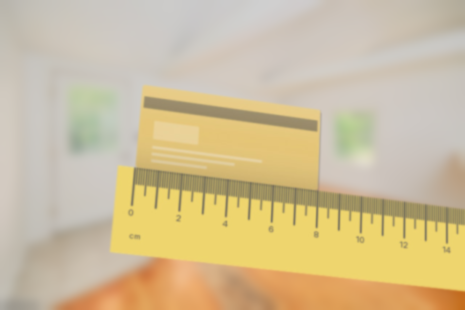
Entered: 8 cm
